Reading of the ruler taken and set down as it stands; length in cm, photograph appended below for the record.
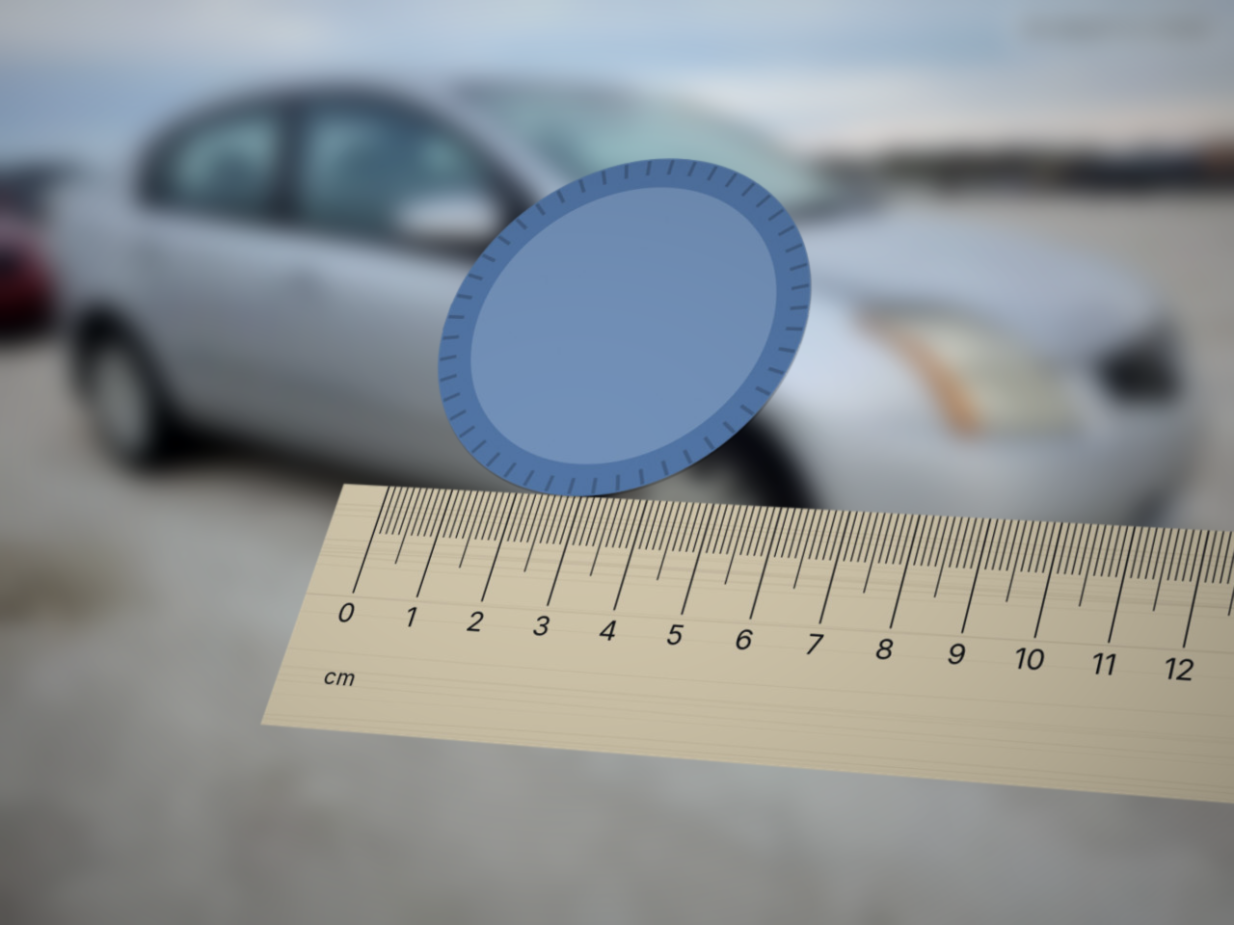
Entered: 5.6 cm
